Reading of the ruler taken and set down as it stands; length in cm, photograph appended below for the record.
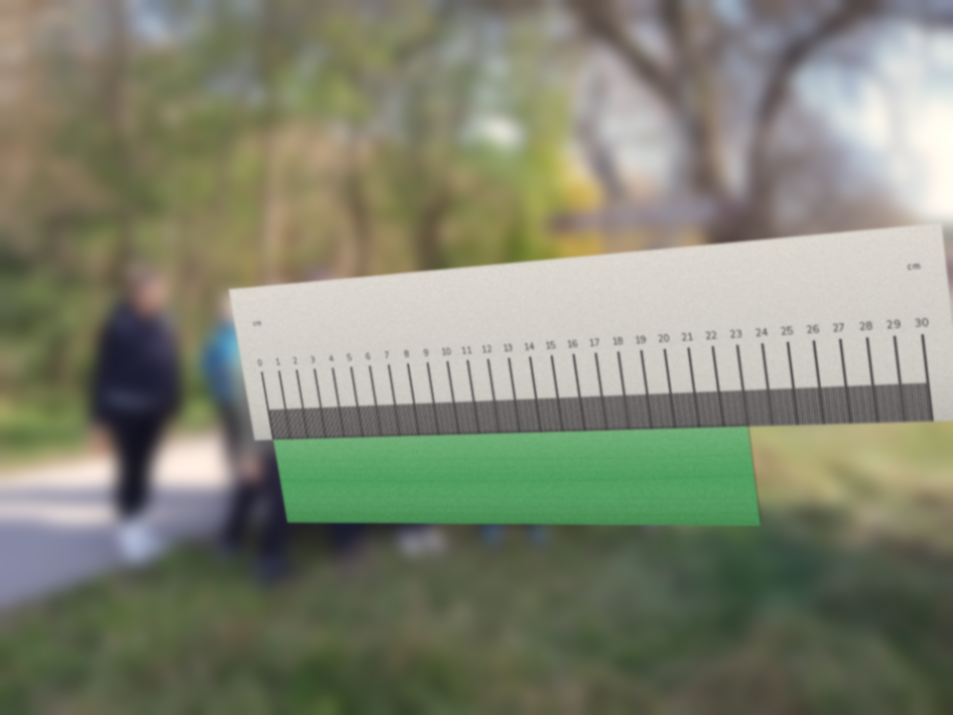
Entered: 23 cm
